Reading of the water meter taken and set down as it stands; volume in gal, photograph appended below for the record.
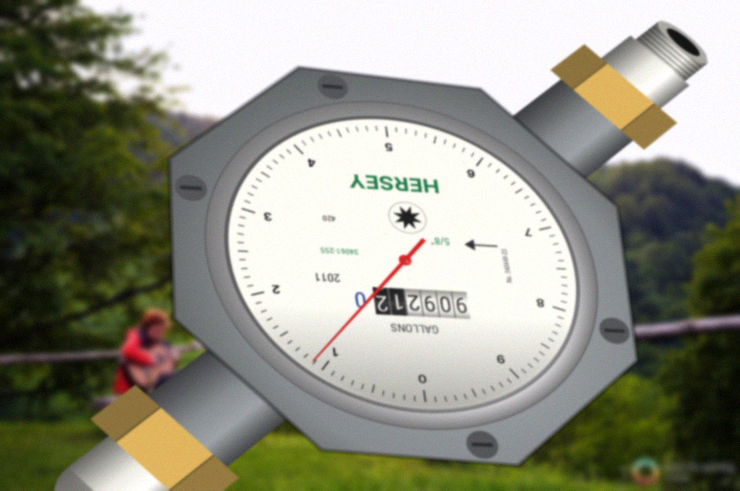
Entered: 9092121.1 gal
